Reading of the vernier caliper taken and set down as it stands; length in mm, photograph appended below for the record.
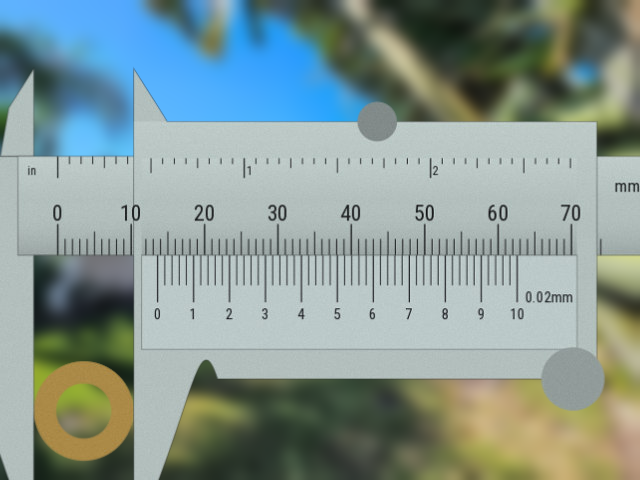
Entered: 13.6 mm
